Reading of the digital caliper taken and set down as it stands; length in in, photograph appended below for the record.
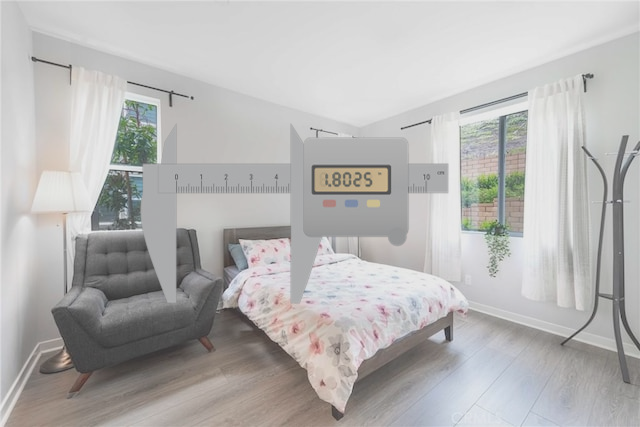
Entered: 1.8025 in
